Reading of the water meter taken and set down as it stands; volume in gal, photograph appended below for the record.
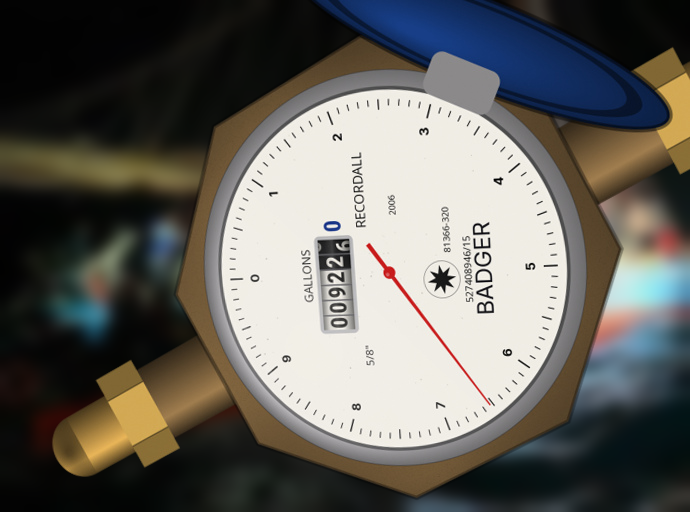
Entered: 92256.5 gal
